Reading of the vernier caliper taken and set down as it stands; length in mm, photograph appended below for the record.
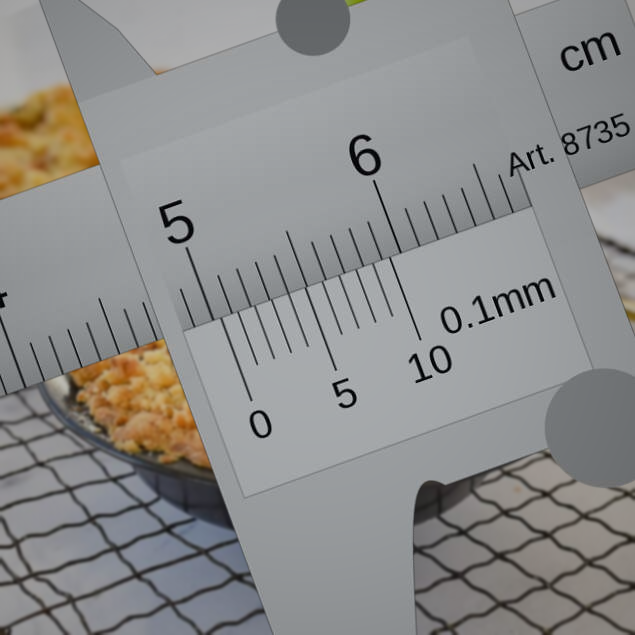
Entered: 50.4 mm
